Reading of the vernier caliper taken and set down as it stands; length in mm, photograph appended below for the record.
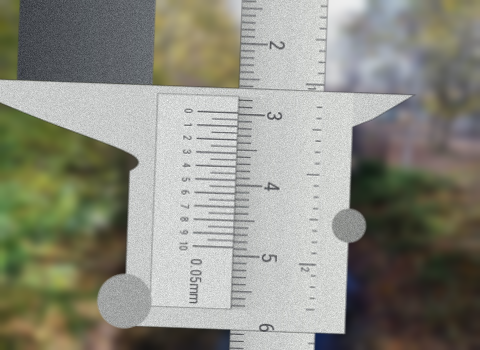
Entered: 29.8 mm
